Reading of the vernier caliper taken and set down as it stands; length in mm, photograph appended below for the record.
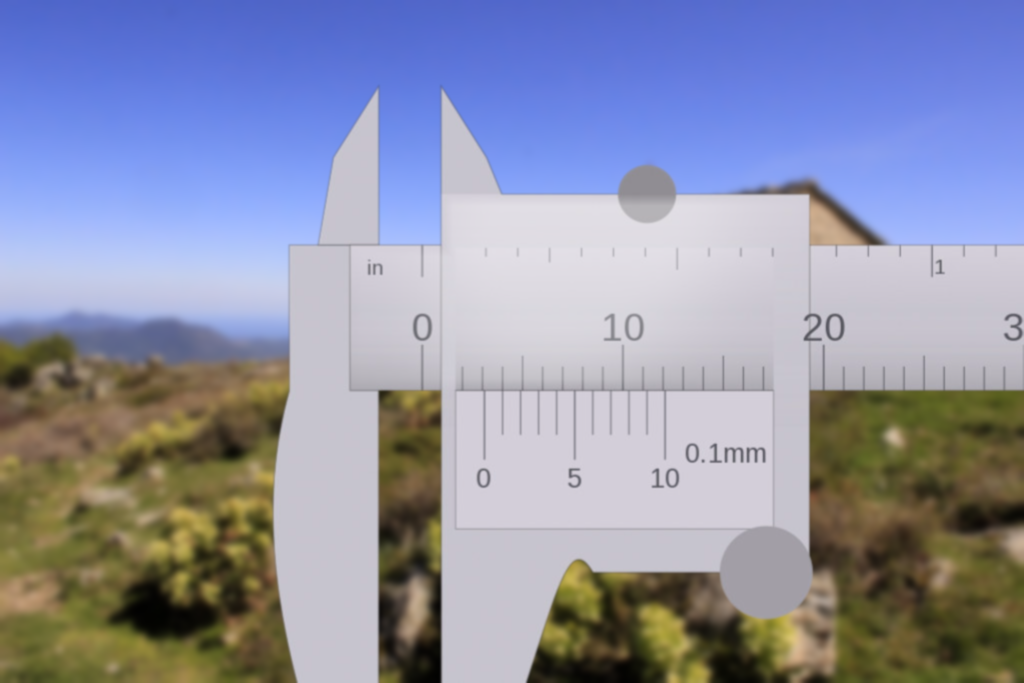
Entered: 3.1 mm
